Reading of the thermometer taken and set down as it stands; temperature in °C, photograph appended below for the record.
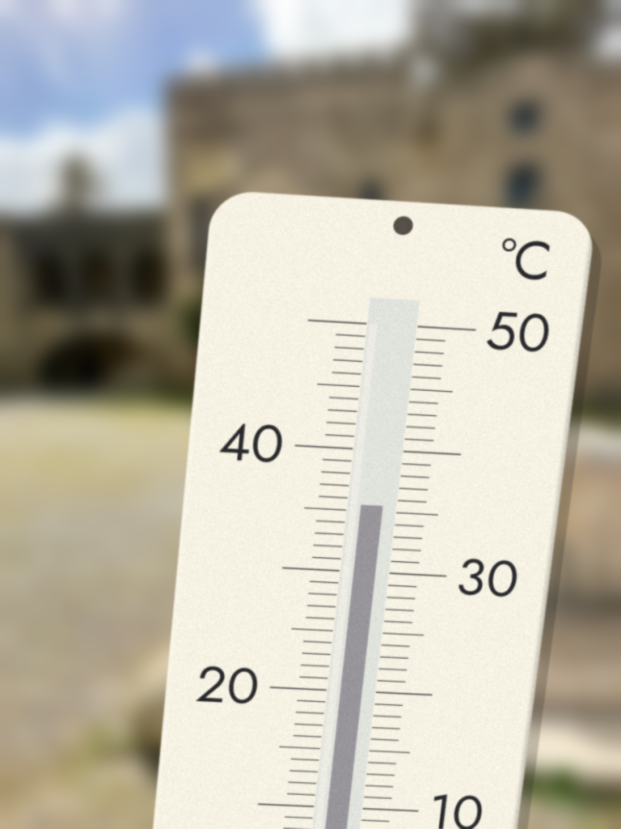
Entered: 35.5 °C
